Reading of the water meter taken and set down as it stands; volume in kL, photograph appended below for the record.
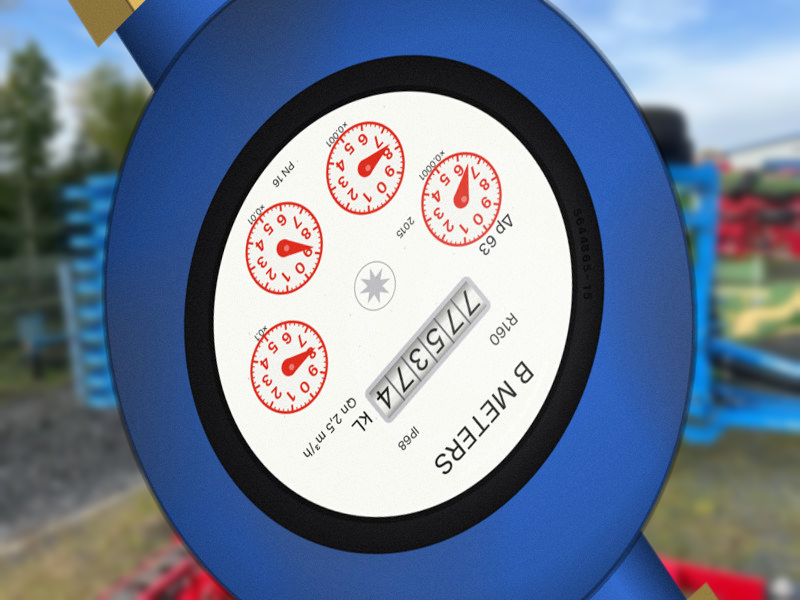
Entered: 775374.7876 kL
